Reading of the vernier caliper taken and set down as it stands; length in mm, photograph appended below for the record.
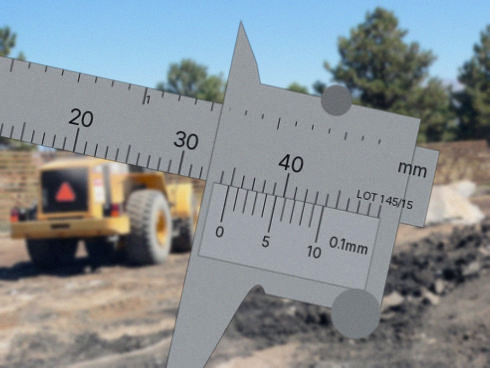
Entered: 34.8 mm
